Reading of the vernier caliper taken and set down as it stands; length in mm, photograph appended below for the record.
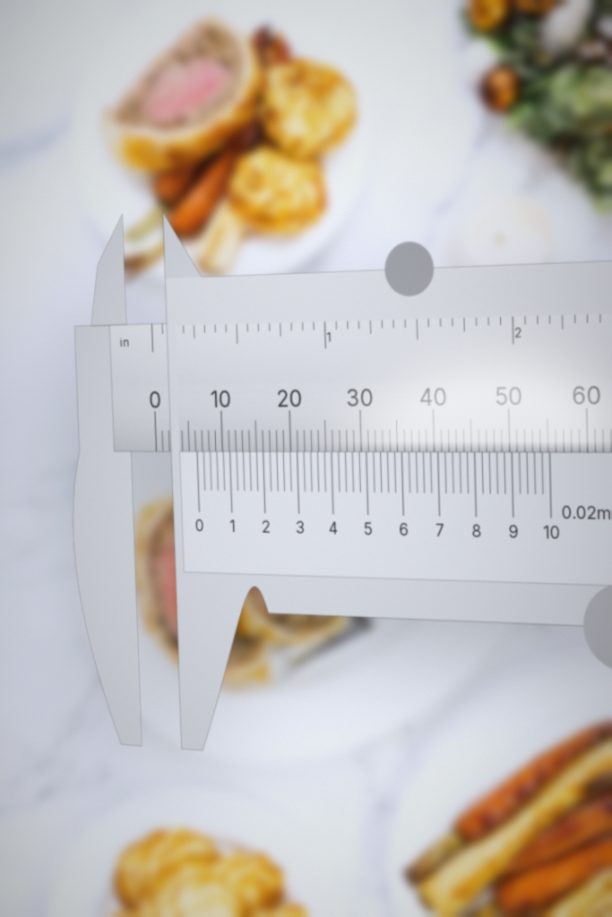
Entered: 6.2 mm
